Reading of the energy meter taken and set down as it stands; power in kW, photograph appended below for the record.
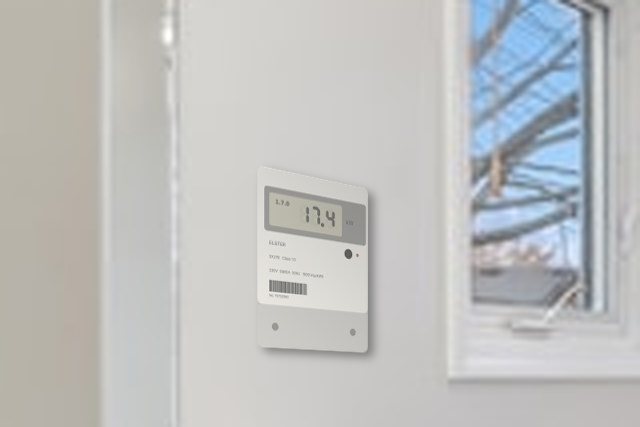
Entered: 17.4 kW
